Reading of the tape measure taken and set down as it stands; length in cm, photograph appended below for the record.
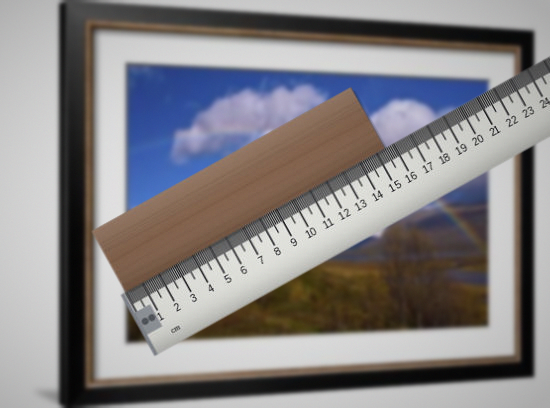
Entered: 15.5 cm
